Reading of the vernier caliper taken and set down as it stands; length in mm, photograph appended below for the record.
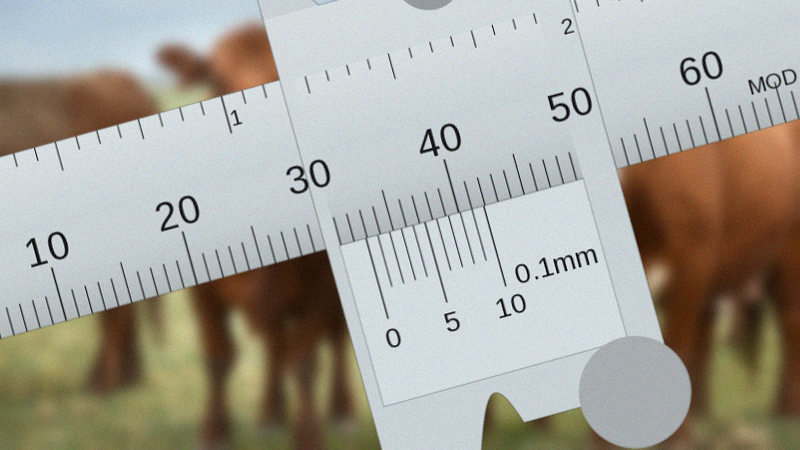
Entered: 32.9 mm
